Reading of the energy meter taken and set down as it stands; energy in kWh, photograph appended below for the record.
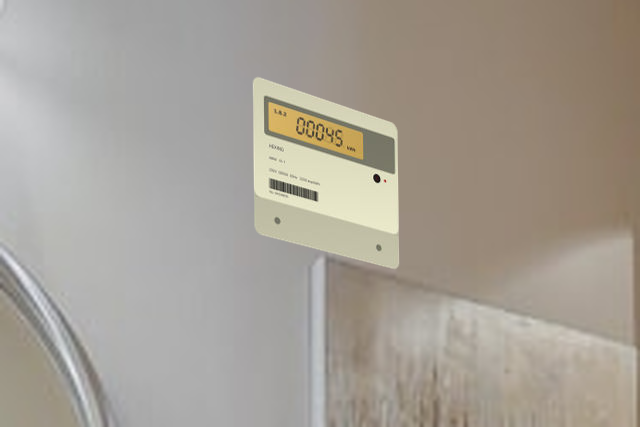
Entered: 45 kWh
